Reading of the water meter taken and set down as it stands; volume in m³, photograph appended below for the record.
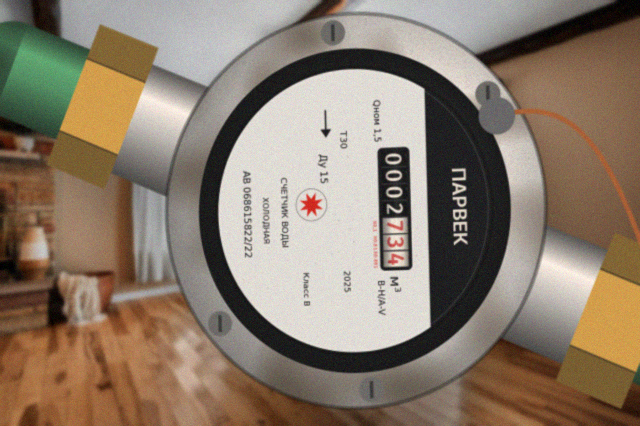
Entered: 2.734 m³
